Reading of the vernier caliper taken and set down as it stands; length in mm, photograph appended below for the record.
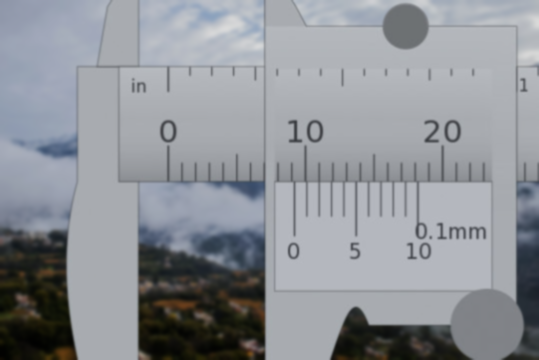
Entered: 9.2 mm
